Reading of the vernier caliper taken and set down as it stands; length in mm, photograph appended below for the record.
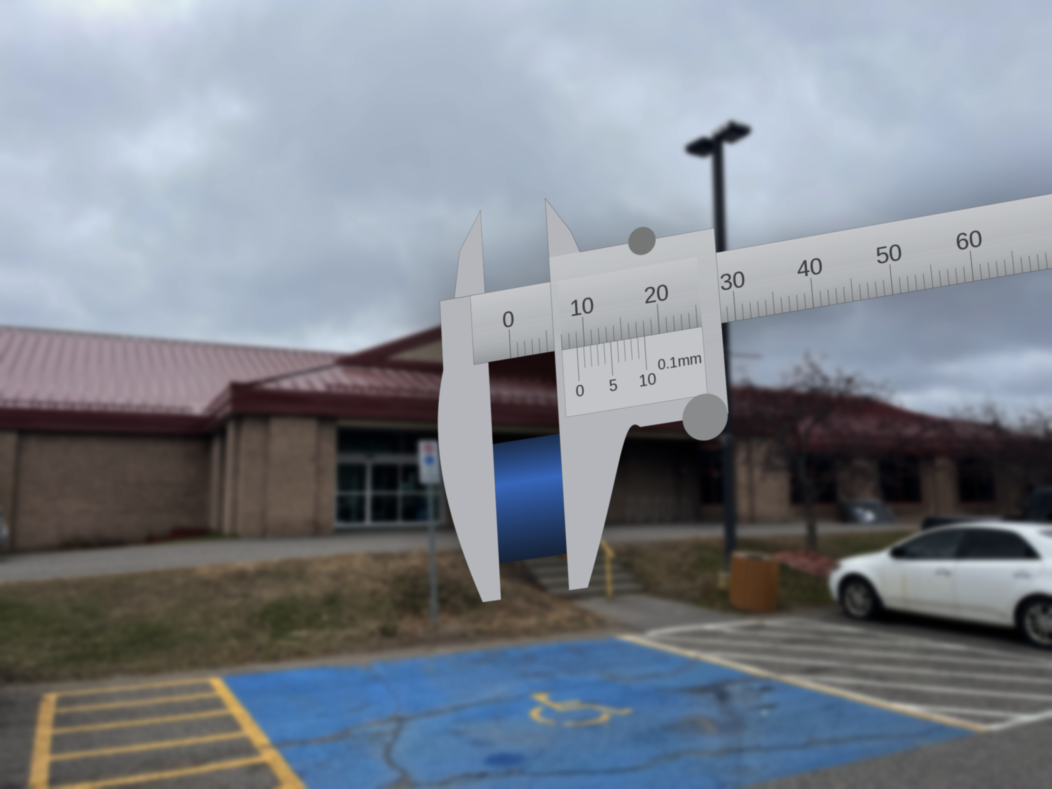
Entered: 9.0 mm
